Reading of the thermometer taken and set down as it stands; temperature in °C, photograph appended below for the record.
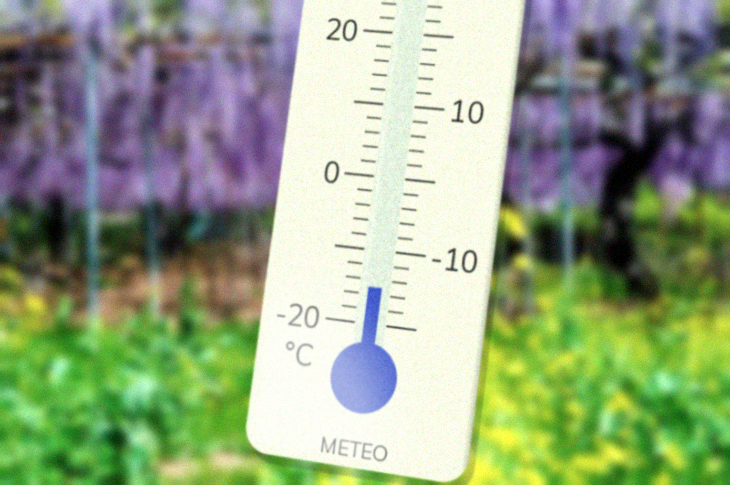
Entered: -15 °C
